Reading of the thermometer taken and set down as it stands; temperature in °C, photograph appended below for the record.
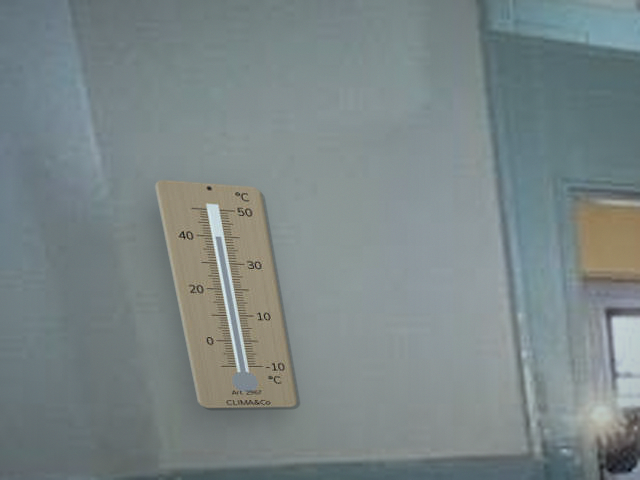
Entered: 40 °C
